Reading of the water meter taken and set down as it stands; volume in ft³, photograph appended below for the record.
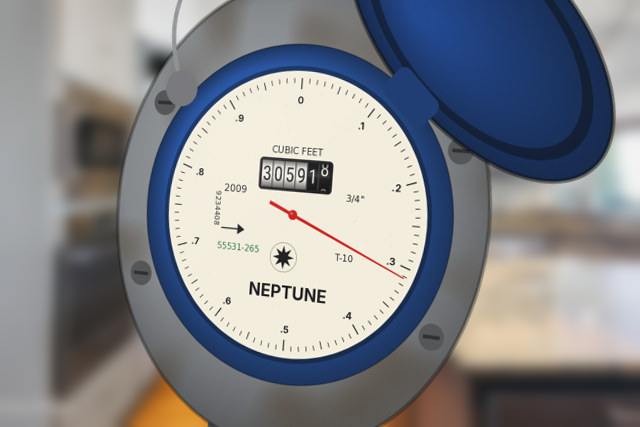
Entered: 305918.31 ft³
